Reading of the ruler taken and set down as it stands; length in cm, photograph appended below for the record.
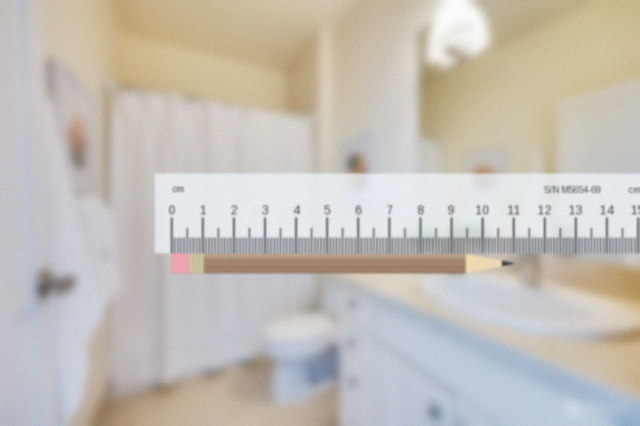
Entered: 11 cm
